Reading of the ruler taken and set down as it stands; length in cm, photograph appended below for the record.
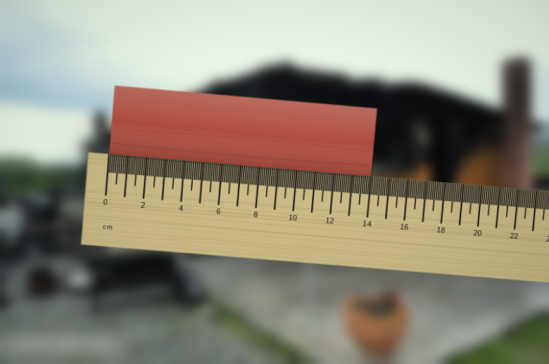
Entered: 14 cm
